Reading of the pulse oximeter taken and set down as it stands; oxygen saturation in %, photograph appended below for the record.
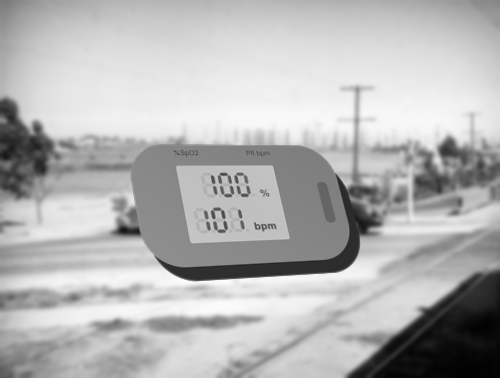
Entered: 100 %
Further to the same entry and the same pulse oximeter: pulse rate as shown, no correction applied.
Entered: 101 bpm
